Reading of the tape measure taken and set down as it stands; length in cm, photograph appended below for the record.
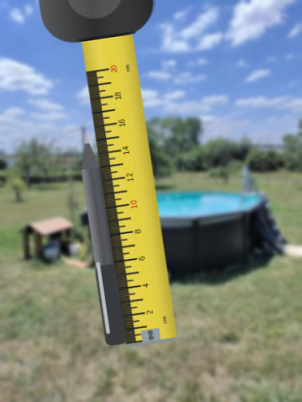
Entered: 15.5 cm
